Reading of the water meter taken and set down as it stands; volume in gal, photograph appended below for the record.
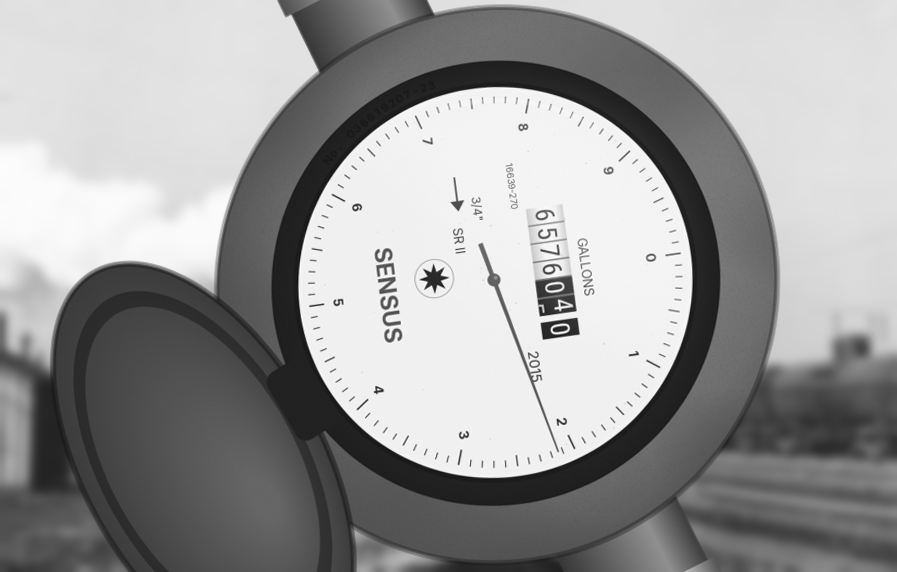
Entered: 6576042.1 gal
